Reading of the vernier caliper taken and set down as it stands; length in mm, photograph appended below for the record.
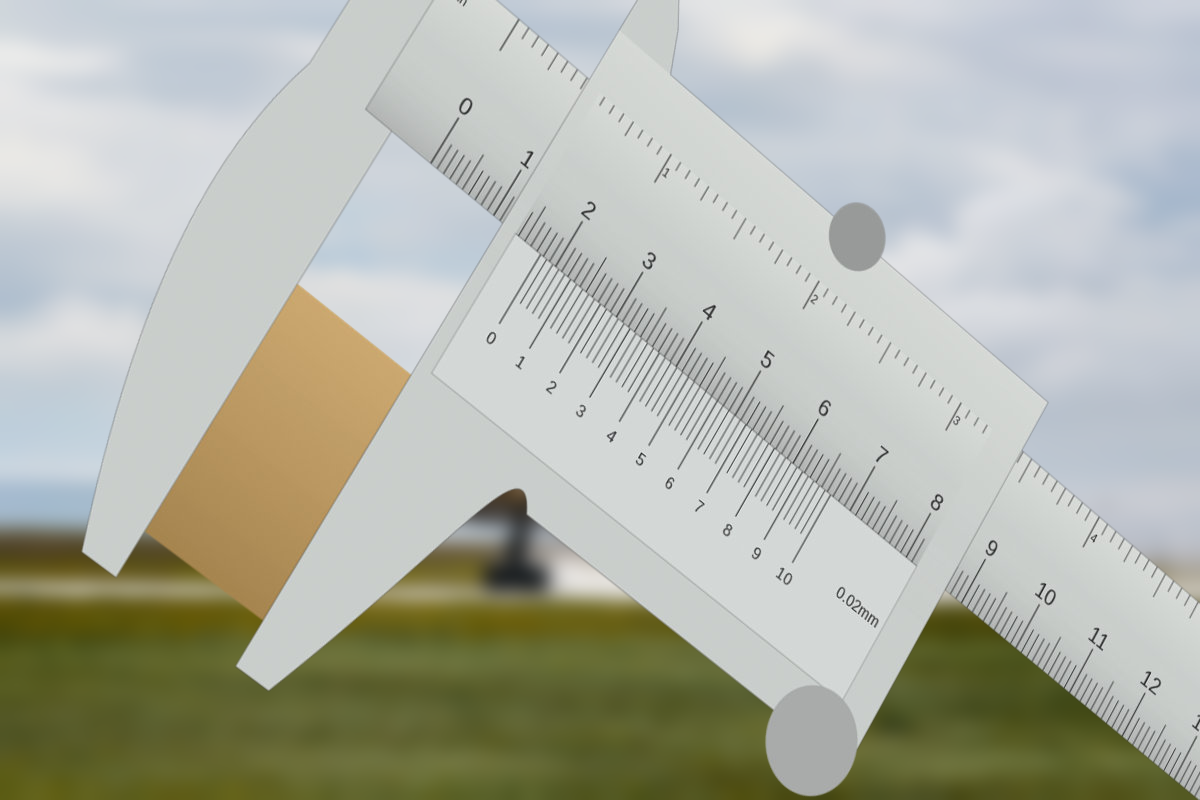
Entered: 17.6 mm
